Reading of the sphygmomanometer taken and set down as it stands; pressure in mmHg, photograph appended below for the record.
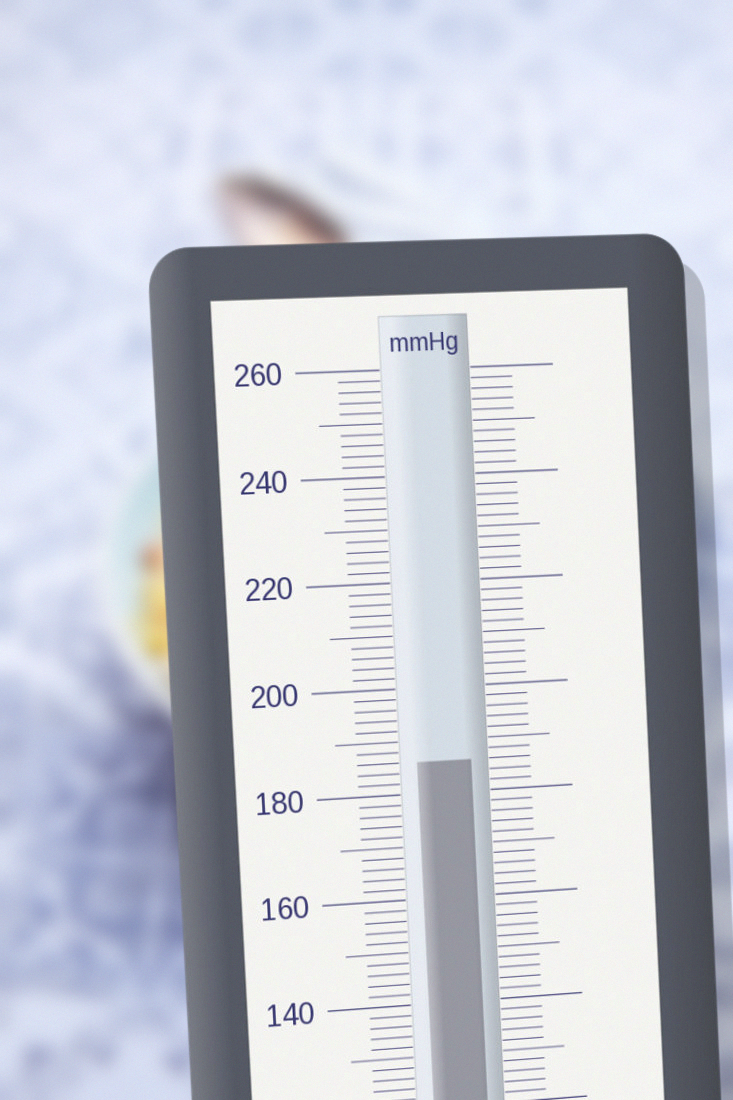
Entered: 186 mmHg
